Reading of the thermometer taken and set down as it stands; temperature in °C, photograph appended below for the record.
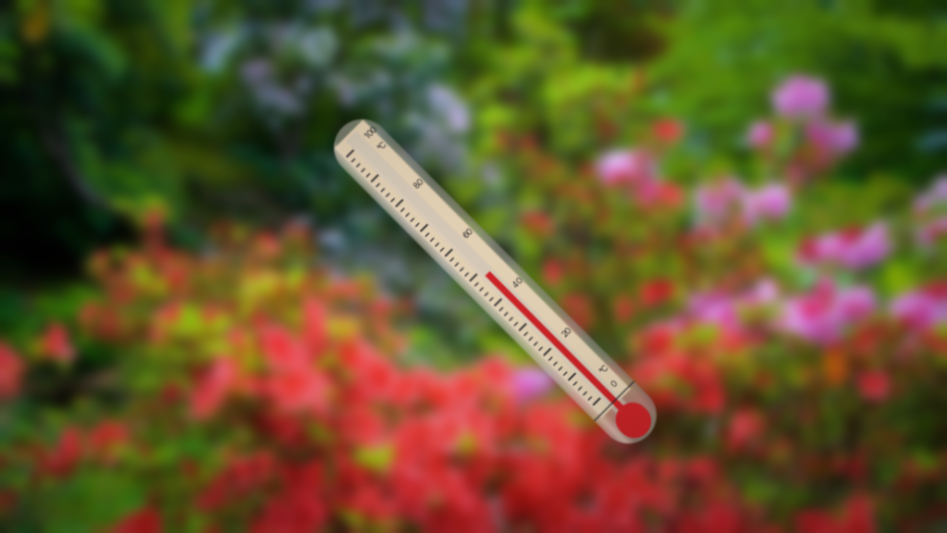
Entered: 48 °C
